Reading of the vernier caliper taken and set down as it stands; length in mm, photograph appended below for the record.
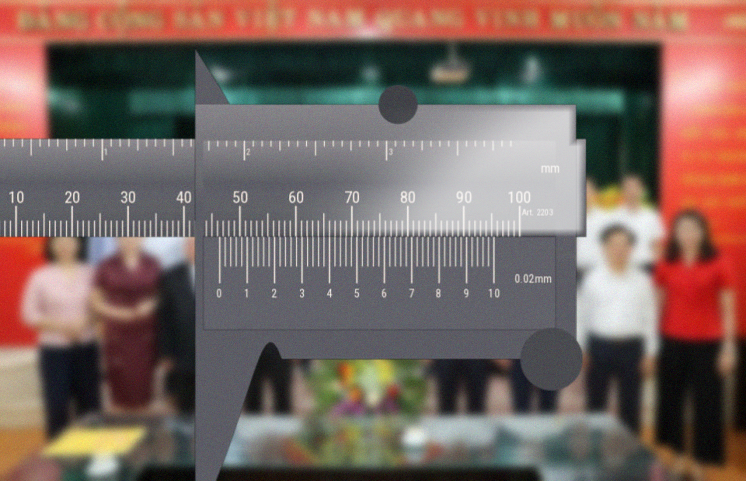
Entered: 46.4 mm
